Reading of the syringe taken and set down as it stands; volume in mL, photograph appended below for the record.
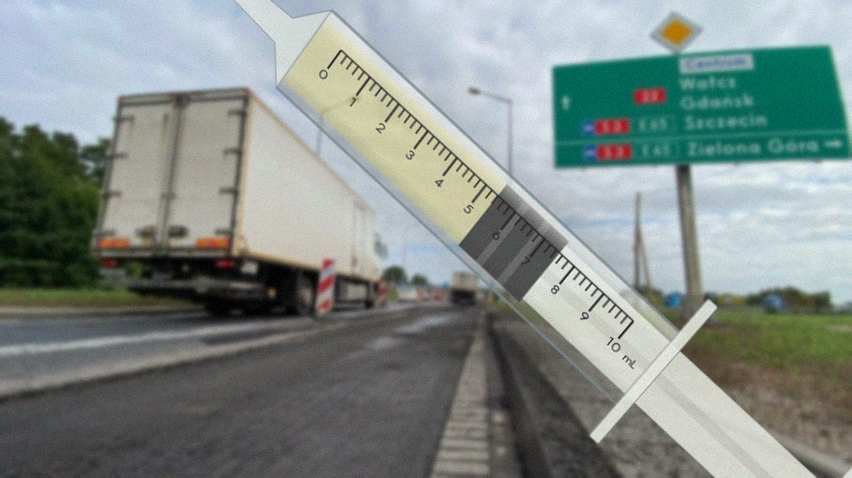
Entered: 5.4 mL
